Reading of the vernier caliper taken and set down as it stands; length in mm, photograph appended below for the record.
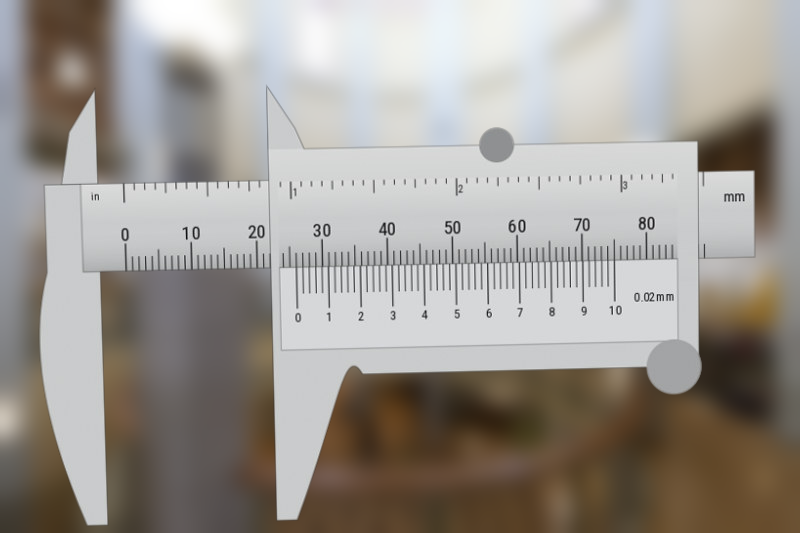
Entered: 26.0 mm
